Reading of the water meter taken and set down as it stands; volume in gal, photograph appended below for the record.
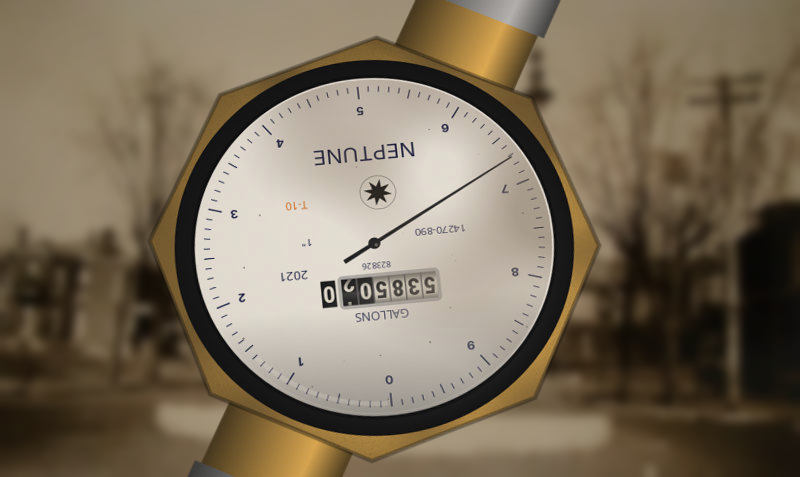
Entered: 5385016.7 gal
